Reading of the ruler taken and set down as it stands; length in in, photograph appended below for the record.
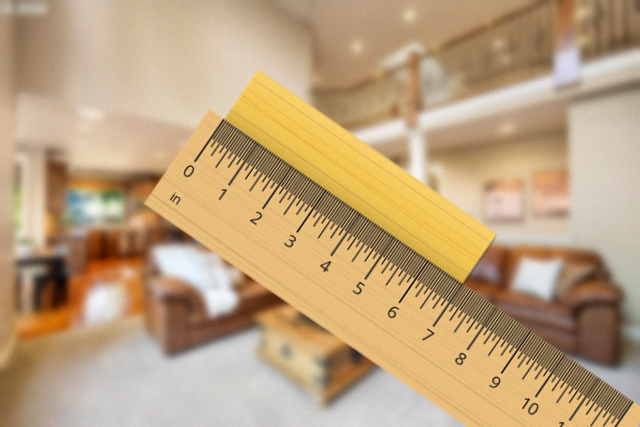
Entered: 7 in
